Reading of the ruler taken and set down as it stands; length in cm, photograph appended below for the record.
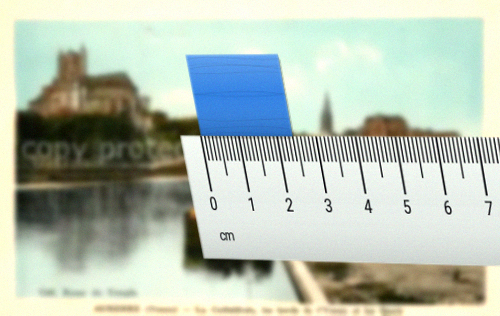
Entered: 2.4 cm
